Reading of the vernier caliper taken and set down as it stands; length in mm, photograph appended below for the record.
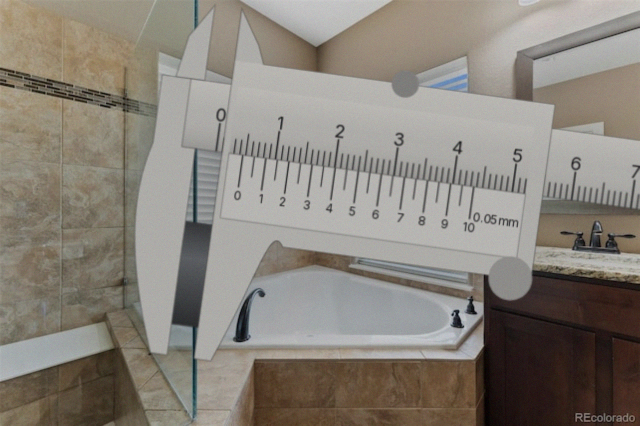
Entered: 4.5 mm
